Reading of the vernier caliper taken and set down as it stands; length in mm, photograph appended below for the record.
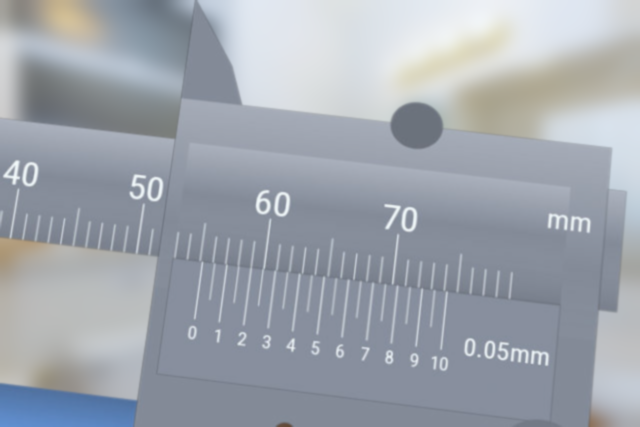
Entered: 55.2 mm
